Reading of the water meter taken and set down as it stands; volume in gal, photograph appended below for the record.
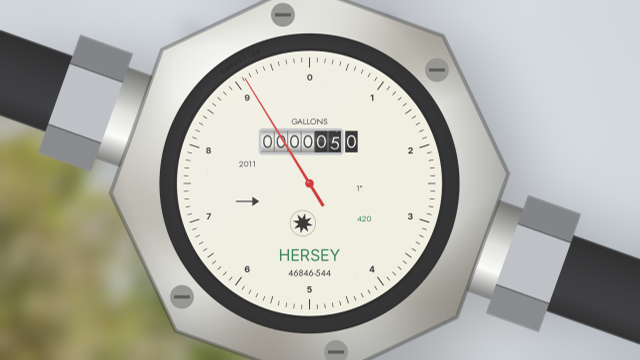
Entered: 49.1 gal
